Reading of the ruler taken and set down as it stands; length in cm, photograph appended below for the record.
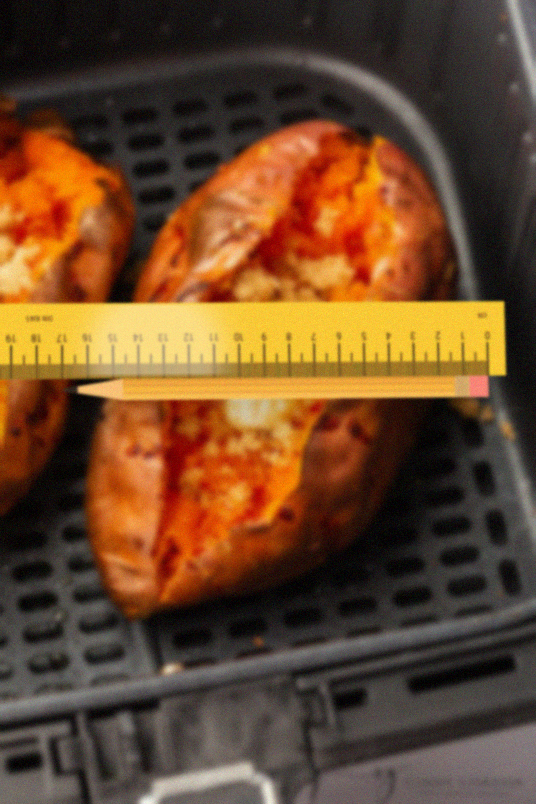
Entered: 17 cm
